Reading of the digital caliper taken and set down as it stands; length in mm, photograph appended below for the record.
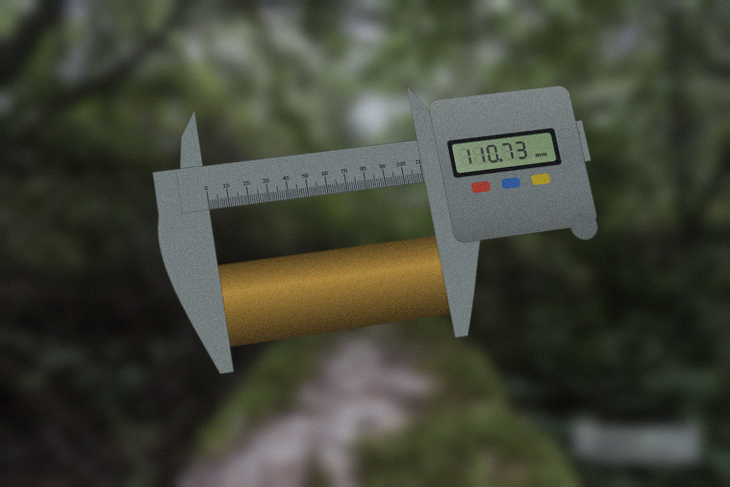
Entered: 110.73 mm
